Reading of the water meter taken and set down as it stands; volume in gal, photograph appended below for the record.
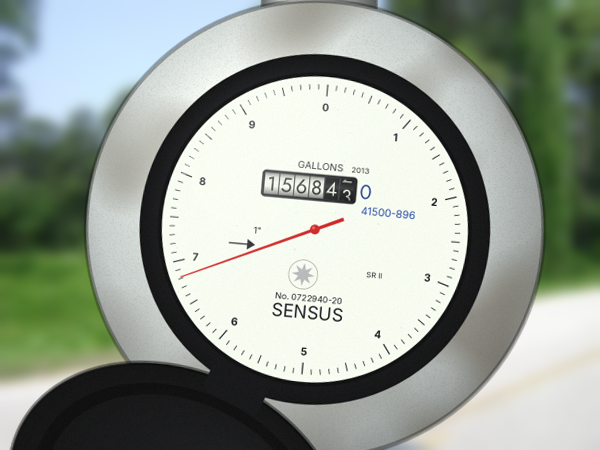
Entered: 1568426.8 gal
